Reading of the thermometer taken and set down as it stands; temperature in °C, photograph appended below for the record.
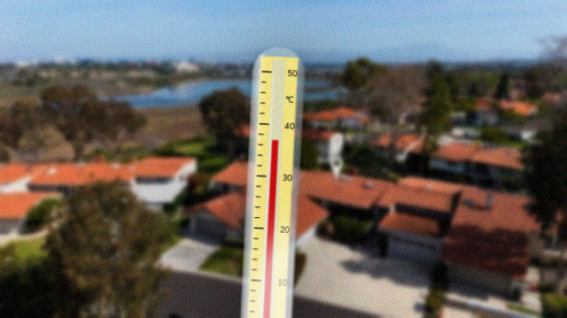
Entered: 37 °C
